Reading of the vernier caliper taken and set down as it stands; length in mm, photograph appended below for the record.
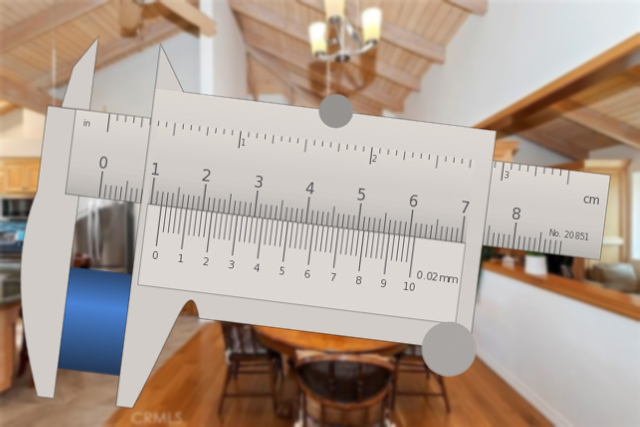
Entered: 12.0 mm
